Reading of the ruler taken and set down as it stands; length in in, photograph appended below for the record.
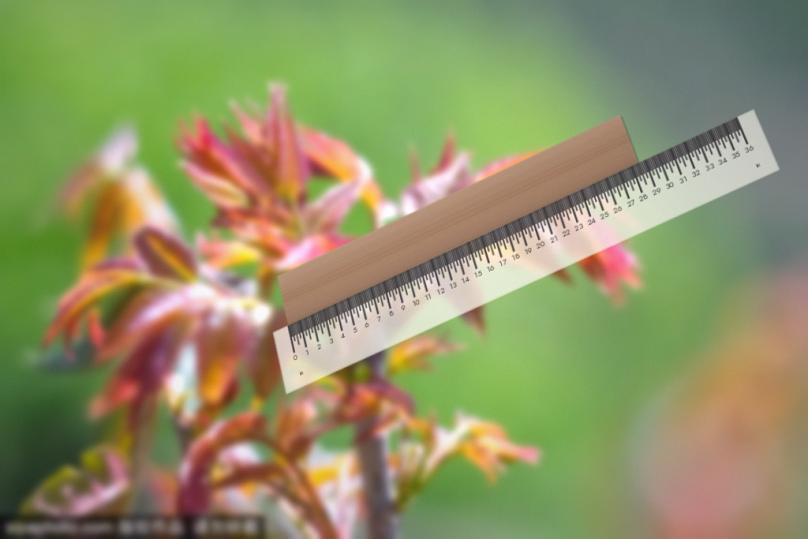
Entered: 28.5 in
